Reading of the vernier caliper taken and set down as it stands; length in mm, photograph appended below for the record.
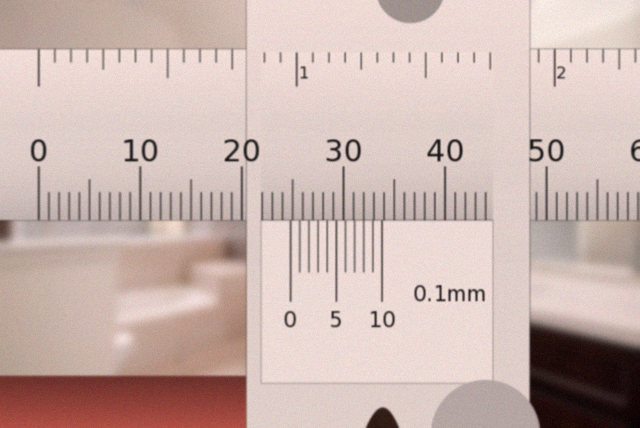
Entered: 24.8 mm
